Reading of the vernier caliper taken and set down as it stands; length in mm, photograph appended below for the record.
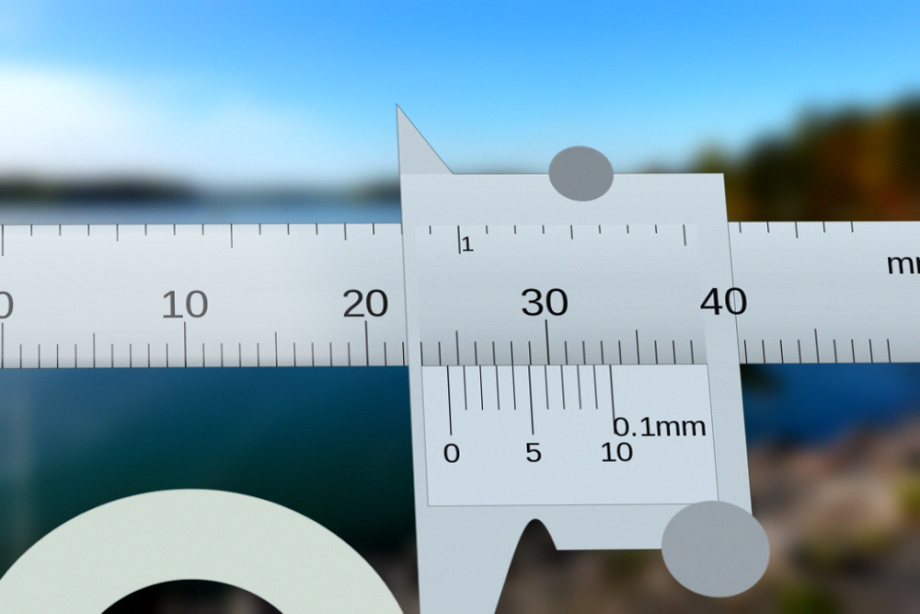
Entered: 24.4 mm
